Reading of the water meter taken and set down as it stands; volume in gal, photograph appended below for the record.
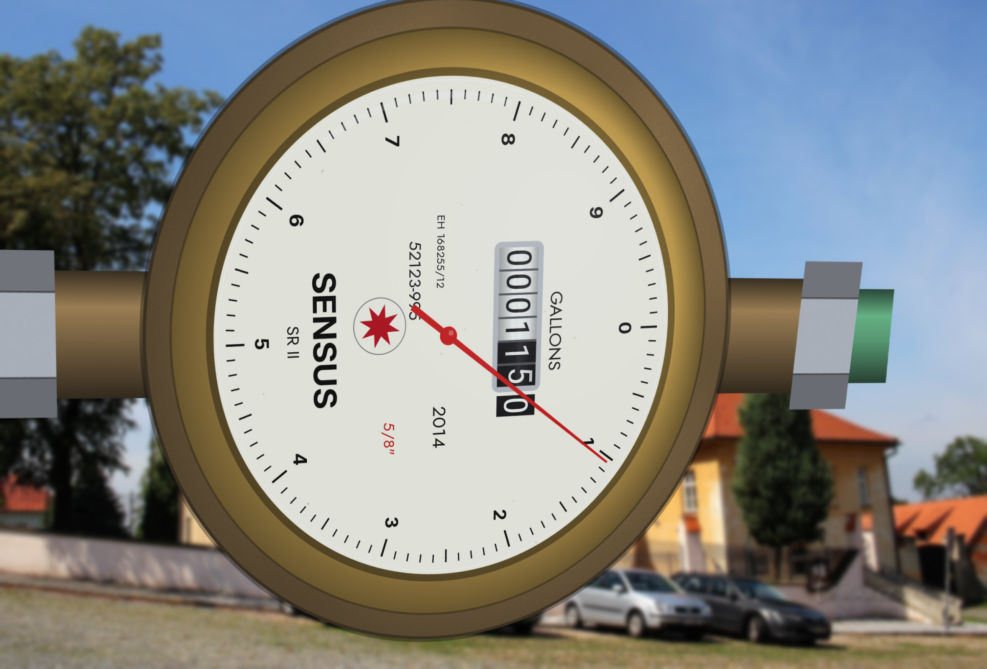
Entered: 1151.0 gal
